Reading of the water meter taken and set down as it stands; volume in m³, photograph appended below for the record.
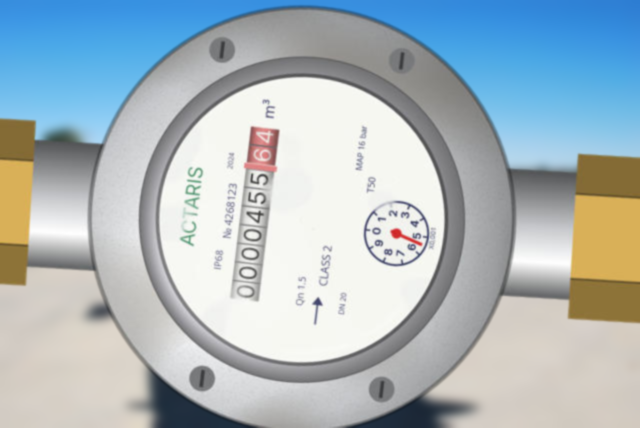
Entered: 455.645 m³
